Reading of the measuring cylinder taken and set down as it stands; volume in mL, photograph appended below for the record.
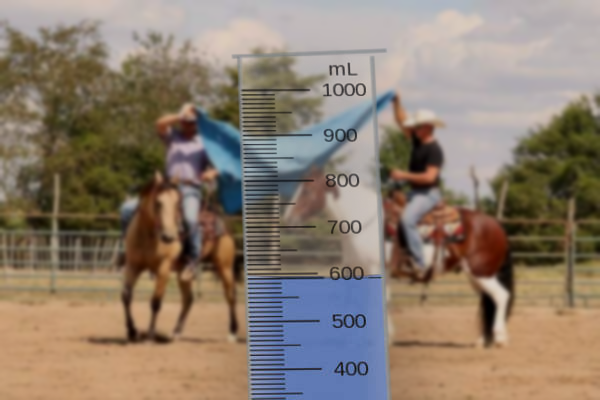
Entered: 590 mL
